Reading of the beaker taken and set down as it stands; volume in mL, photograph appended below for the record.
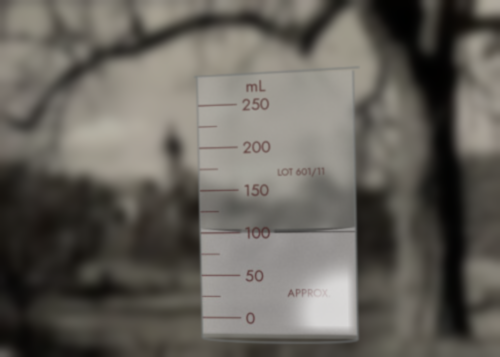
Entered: 100 mL
